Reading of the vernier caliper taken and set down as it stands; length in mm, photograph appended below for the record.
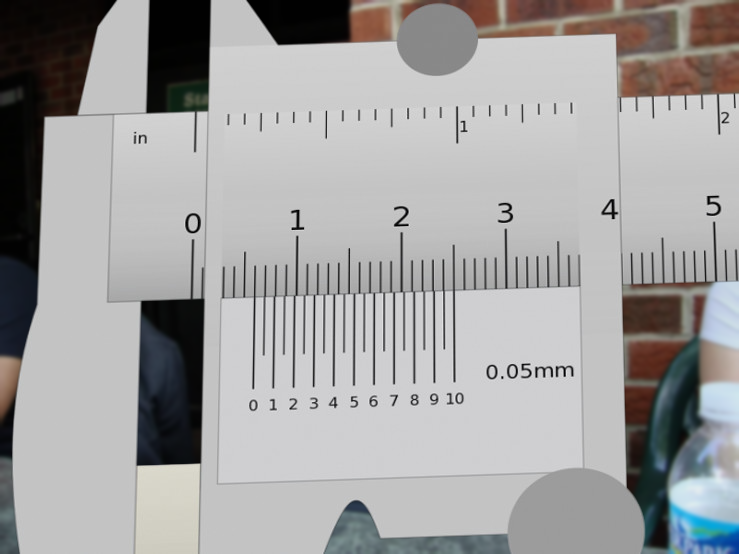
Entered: 6.0 mm
